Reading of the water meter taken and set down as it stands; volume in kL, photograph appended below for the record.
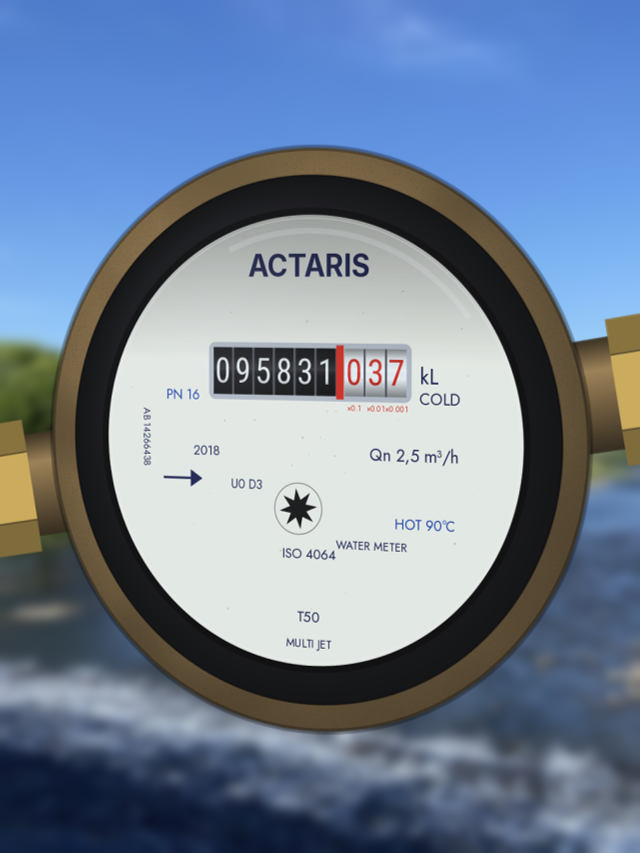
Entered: 95831.037 kL
